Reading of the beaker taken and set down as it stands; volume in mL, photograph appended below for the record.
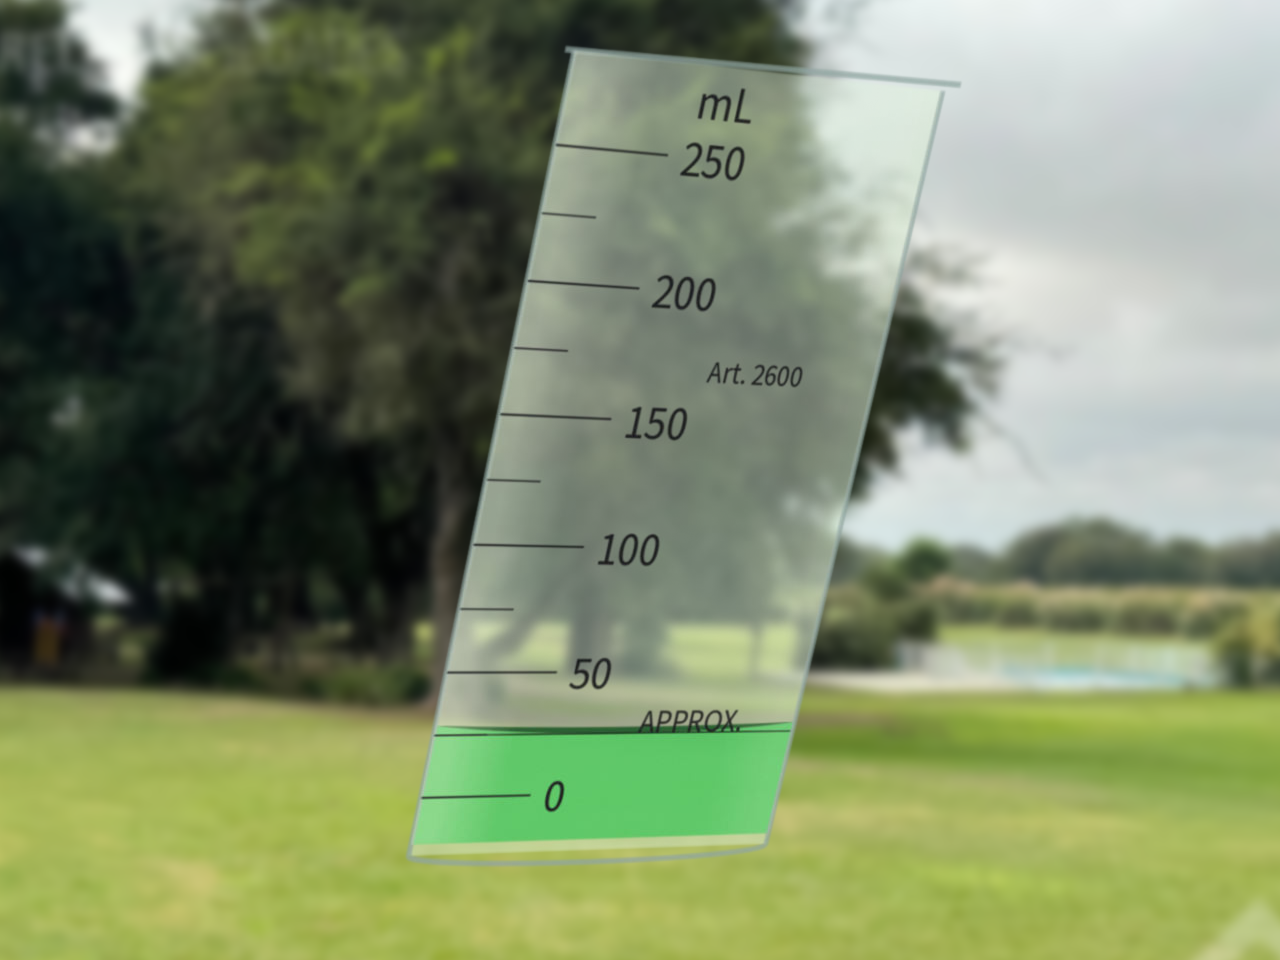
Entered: 25 mL
